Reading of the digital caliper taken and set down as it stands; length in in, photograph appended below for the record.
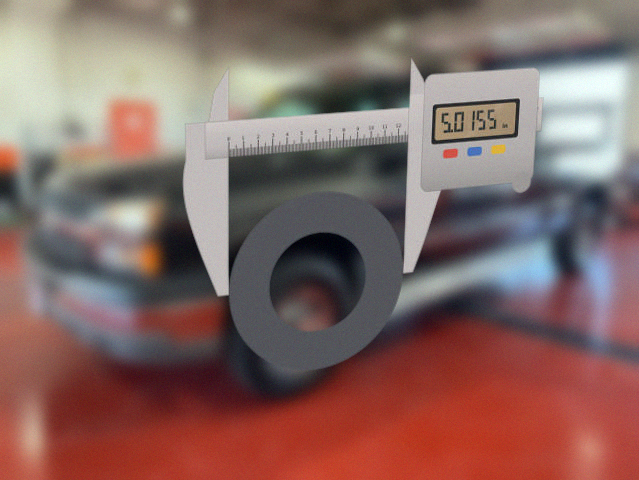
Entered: 5.0155 in
